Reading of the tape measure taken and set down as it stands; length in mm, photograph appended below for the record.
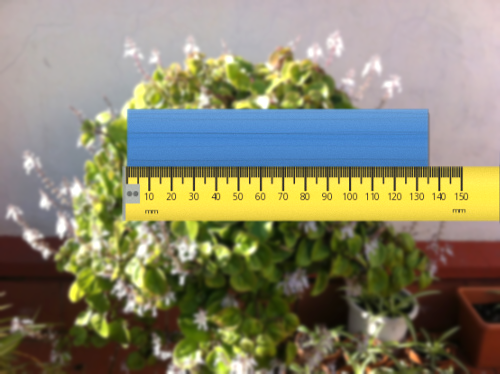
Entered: 135 mm
